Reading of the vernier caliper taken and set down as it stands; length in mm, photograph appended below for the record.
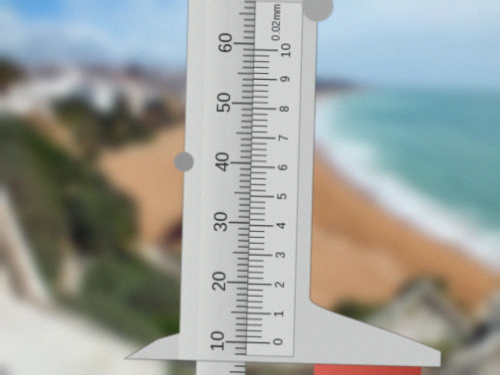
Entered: 10.0 mm
